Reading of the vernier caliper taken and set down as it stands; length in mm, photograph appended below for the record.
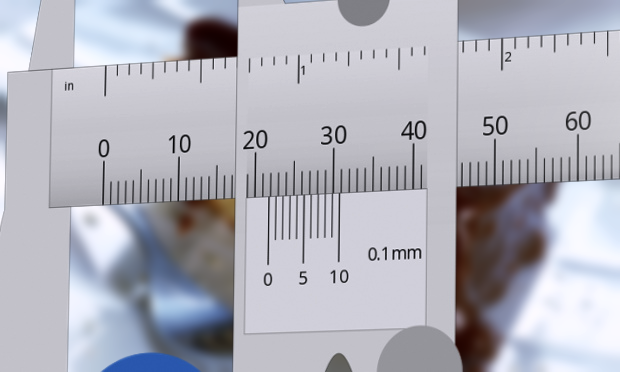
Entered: 21.8 mm
